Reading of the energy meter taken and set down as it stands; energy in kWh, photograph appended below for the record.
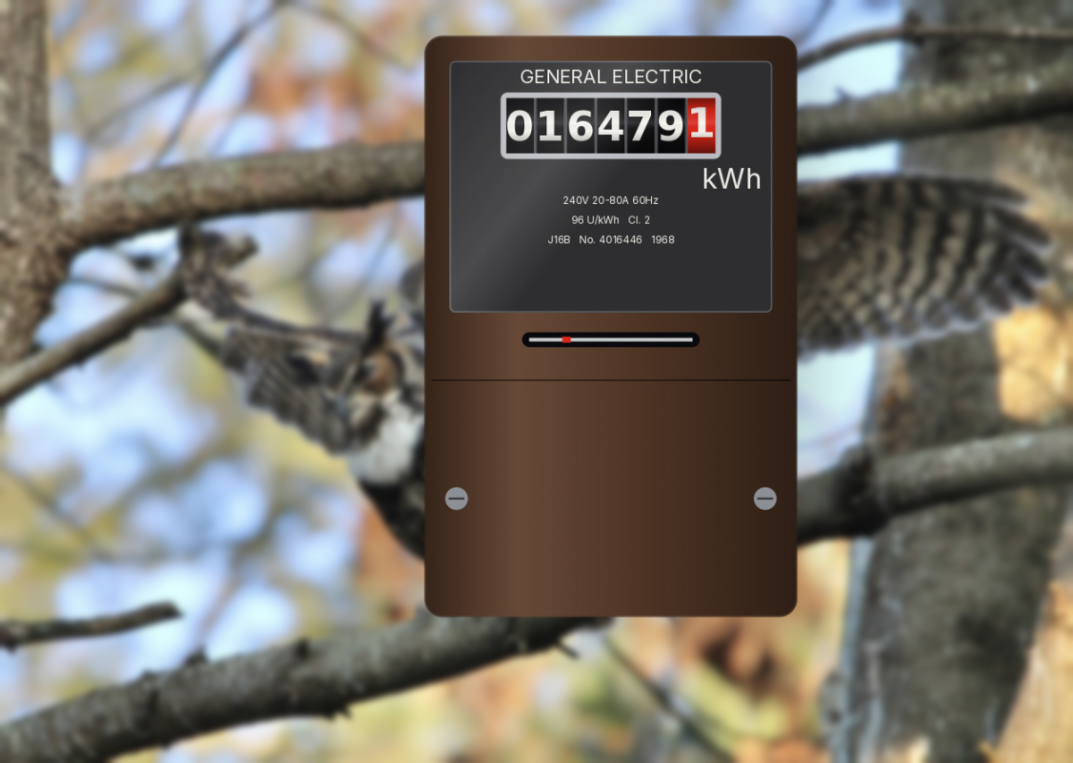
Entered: 16479.1 kWh
